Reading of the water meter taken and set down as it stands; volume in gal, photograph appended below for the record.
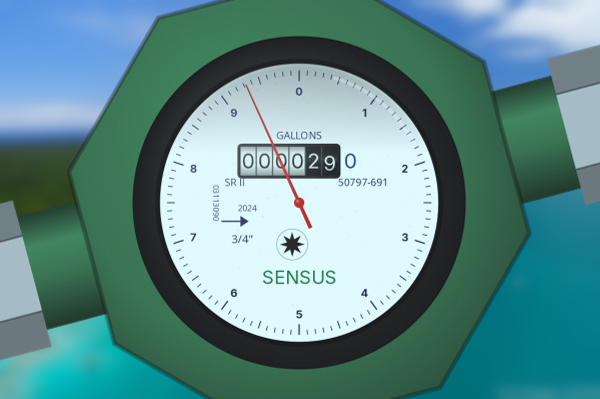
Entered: 289.3 gal
